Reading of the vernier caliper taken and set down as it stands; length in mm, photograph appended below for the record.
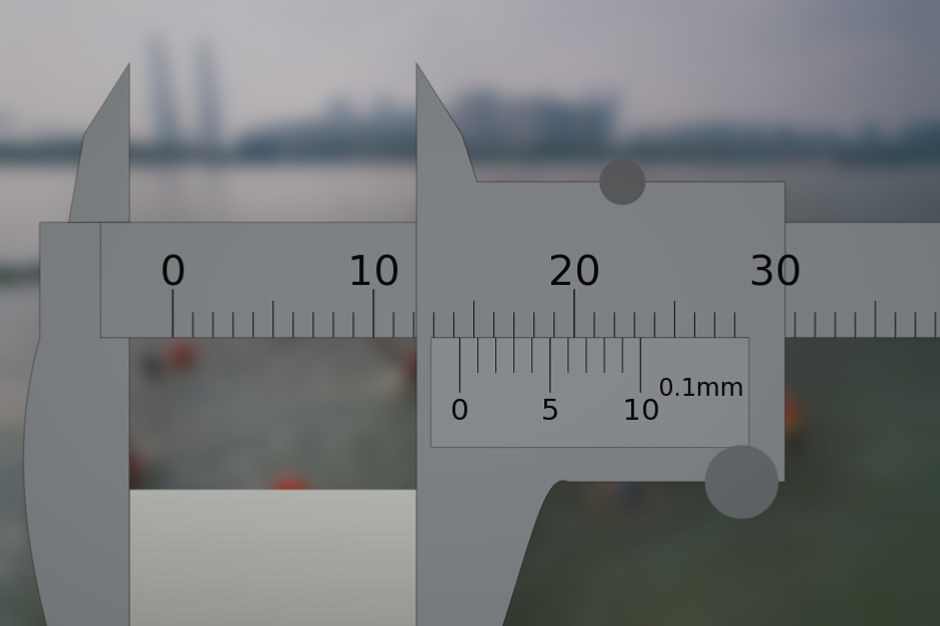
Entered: 14.3 mm
